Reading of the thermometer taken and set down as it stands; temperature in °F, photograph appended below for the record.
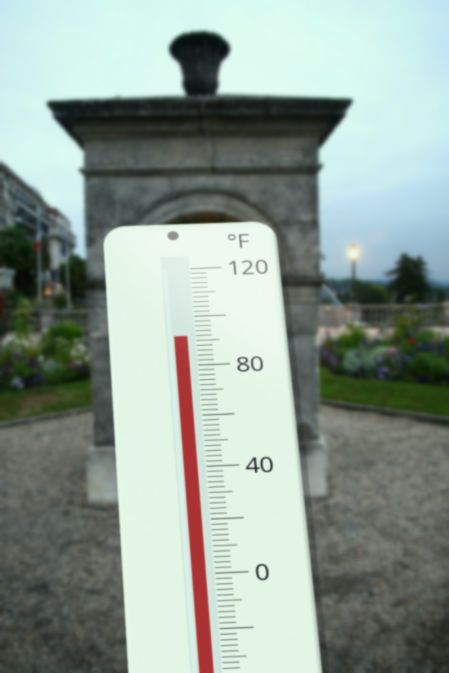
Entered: 92 °F
